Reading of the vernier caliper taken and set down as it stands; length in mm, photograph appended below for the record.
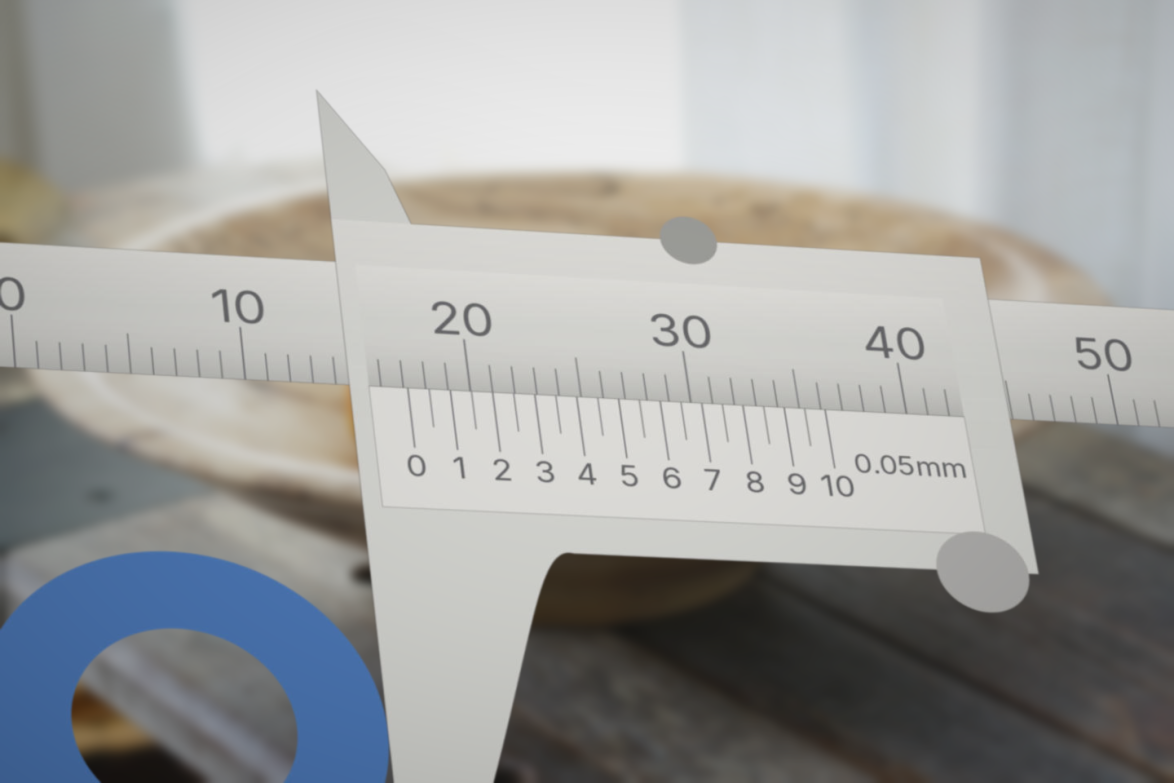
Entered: 17.2 mm
